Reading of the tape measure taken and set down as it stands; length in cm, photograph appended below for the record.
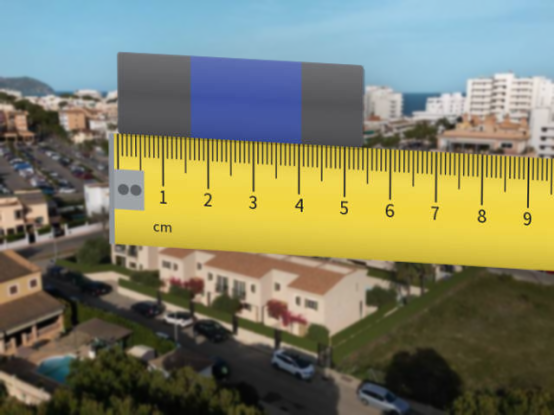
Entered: 5.4 cm
